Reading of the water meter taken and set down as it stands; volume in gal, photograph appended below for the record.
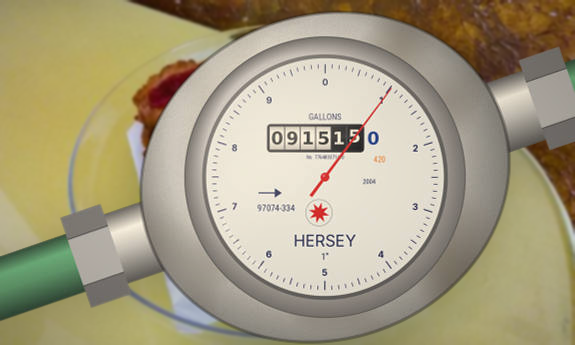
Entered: 915151.0 gal
